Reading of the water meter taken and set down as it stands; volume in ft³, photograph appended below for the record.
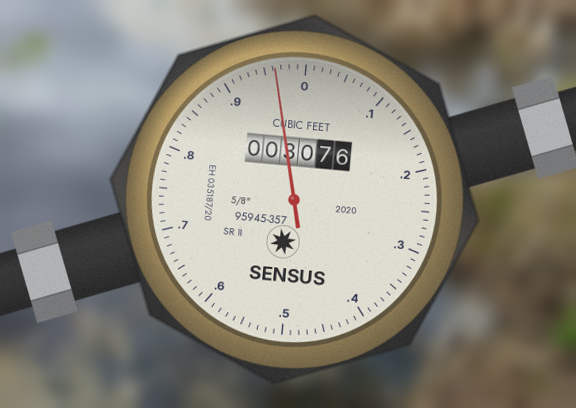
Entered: 3075.96 ft³
